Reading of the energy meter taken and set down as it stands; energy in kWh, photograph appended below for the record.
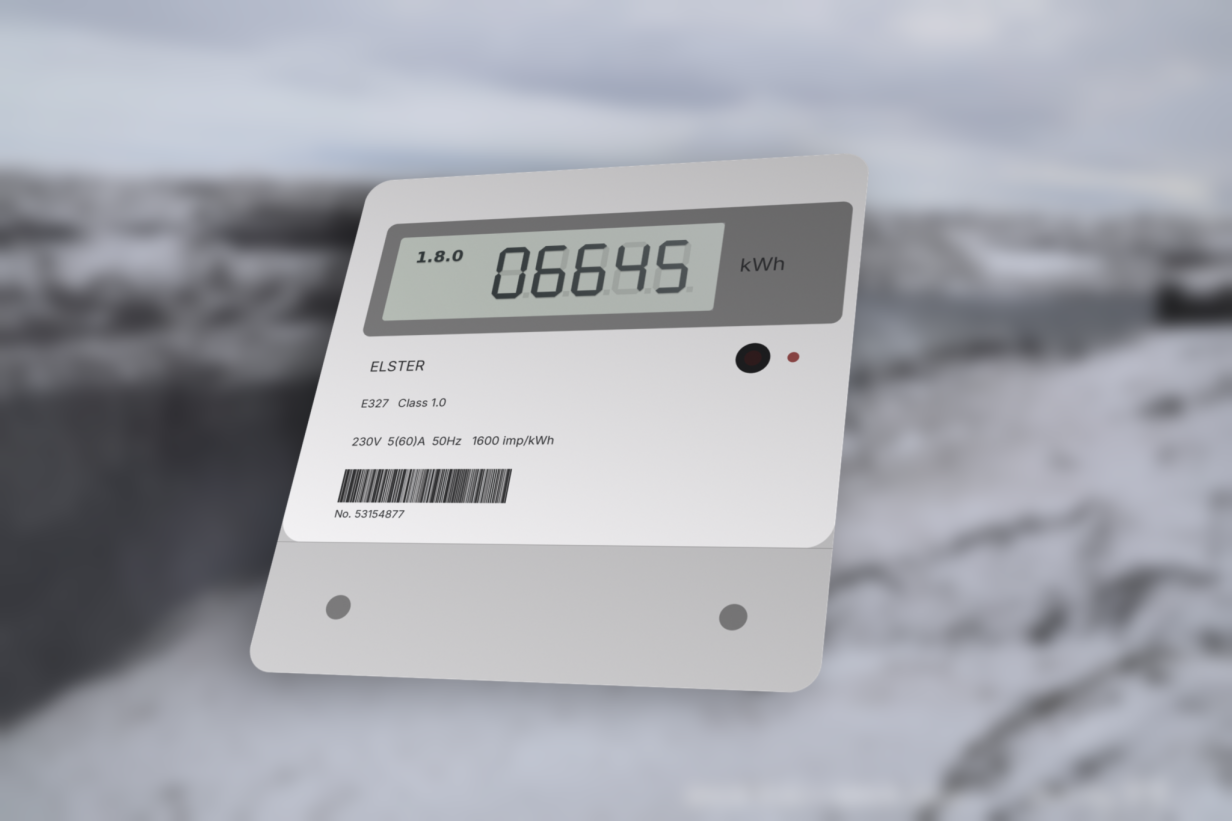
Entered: 6645 kWh
